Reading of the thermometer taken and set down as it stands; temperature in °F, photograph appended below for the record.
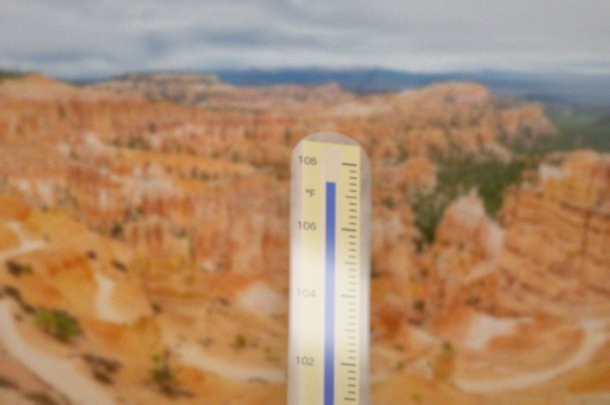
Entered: 107.4 °F
